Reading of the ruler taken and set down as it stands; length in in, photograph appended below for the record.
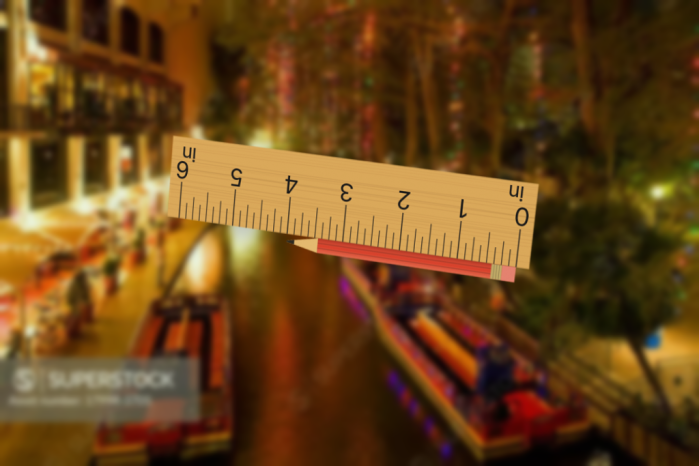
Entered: 4 in
